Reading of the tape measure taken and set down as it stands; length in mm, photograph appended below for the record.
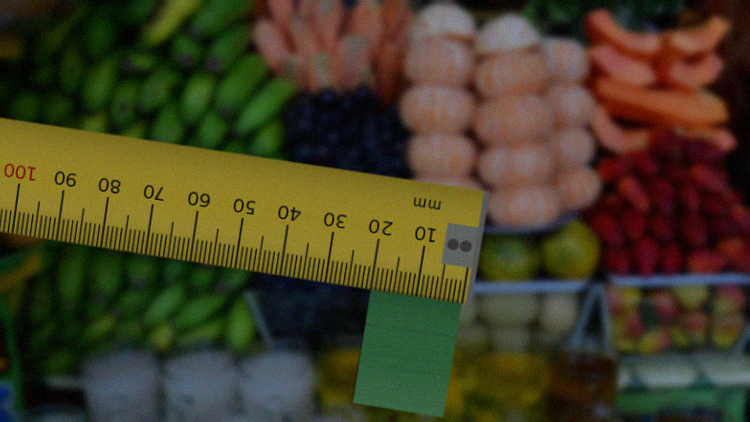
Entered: 20 mm
